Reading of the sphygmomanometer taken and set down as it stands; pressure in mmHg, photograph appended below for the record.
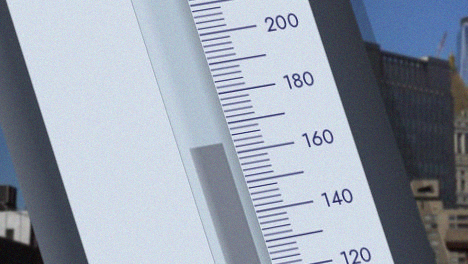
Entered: 164 mmHg
